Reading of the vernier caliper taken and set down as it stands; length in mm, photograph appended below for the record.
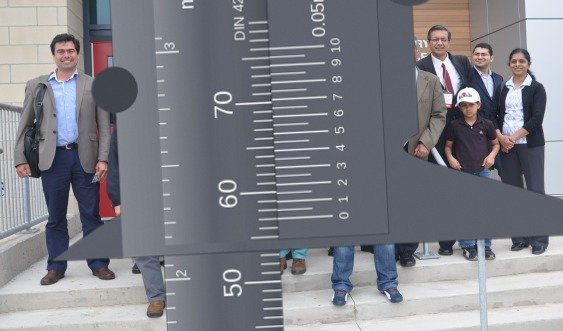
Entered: 57.0 mm
